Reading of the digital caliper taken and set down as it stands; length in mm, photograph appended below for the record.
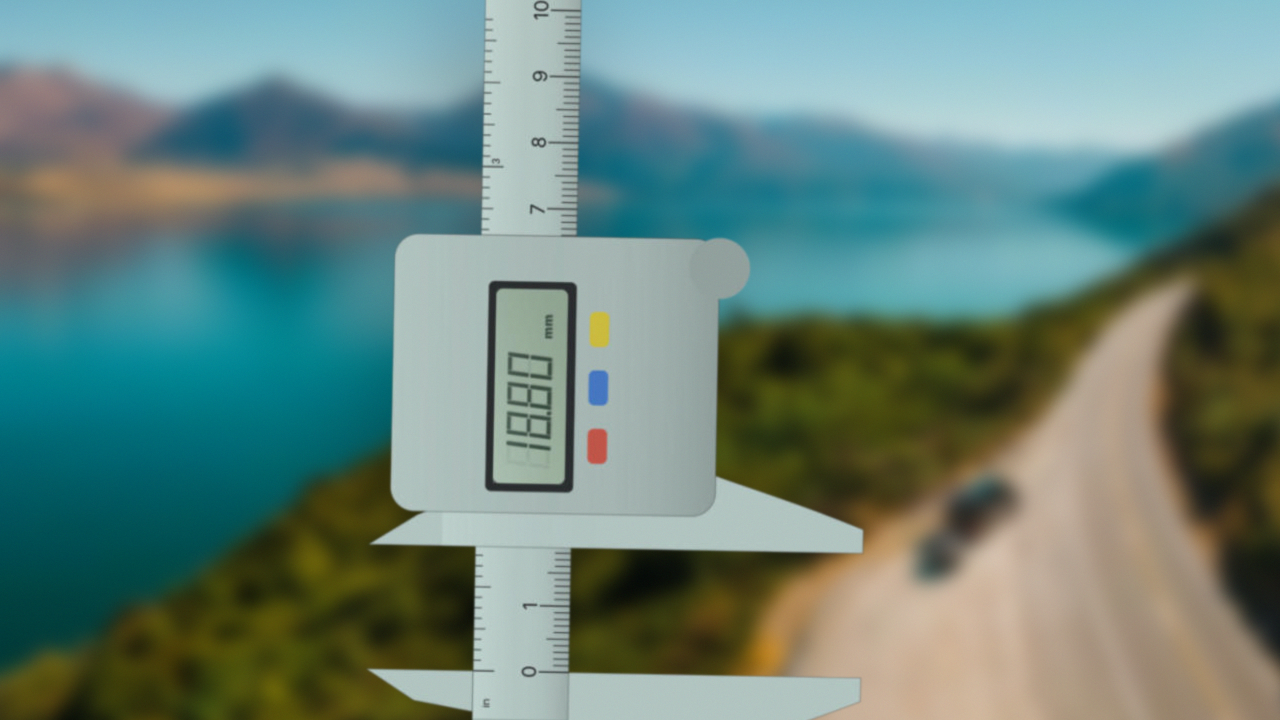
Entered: 18.80 mm
